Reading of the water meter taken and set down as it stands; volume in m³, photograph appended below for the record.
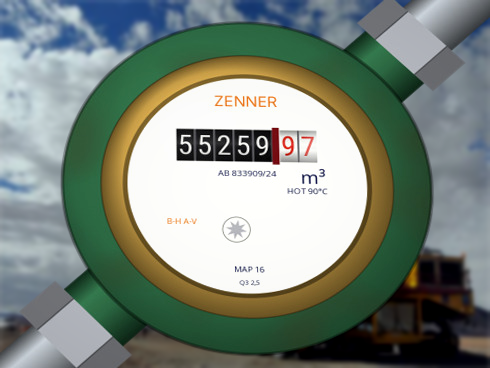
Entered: 55259.97 m³
